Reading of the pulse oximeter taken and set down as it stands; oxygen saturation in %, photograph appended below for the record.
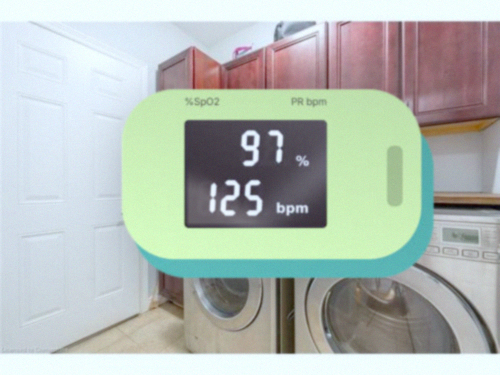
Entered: 97 %
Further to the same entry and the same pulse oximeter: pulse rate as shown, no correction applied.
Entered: 125 bpm
